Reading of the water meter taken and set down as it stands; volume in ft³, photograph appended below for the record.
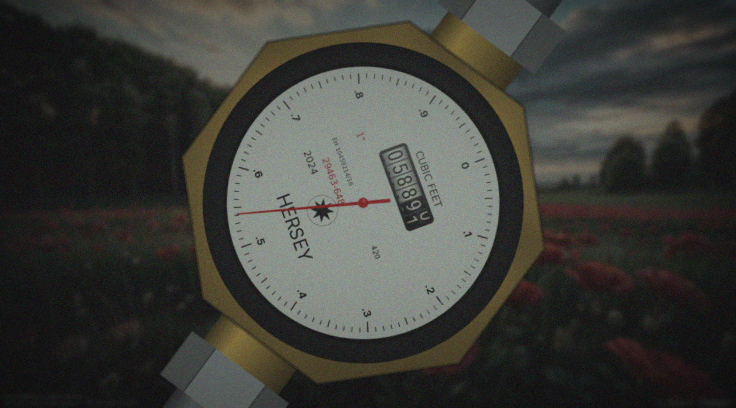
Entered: 58890.54 ft³
